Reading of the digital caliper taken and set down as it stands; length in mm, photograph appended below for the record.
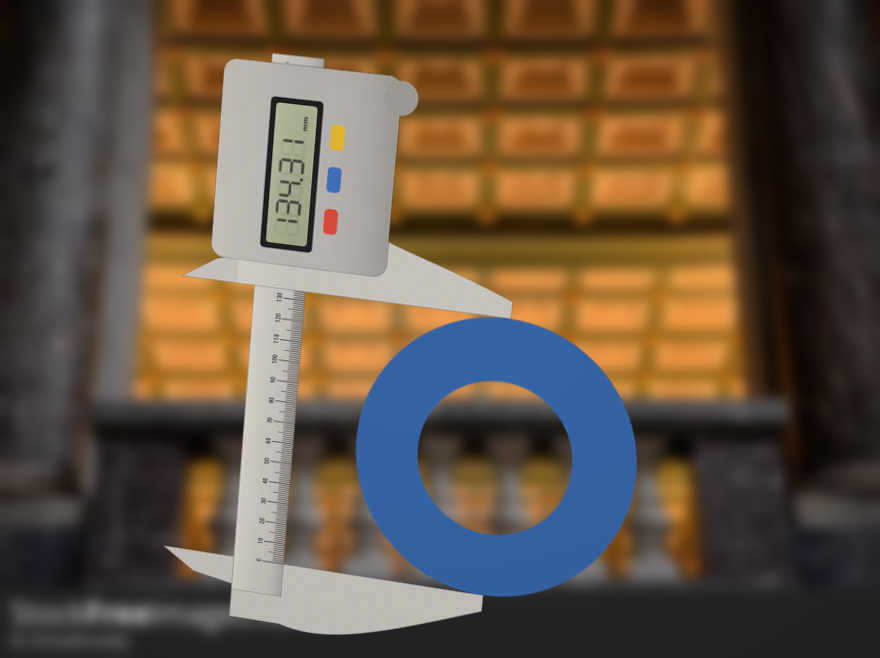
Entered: 134.31 mm
